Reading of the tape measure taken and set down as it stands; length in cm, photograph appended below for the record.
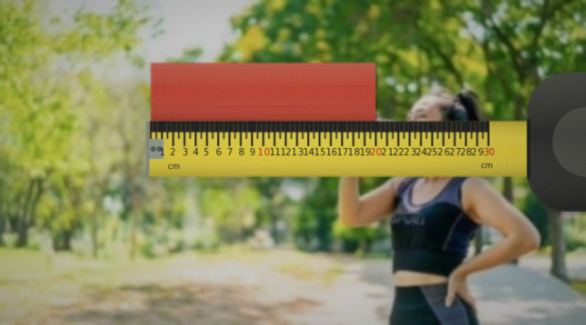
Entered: 20 cm
